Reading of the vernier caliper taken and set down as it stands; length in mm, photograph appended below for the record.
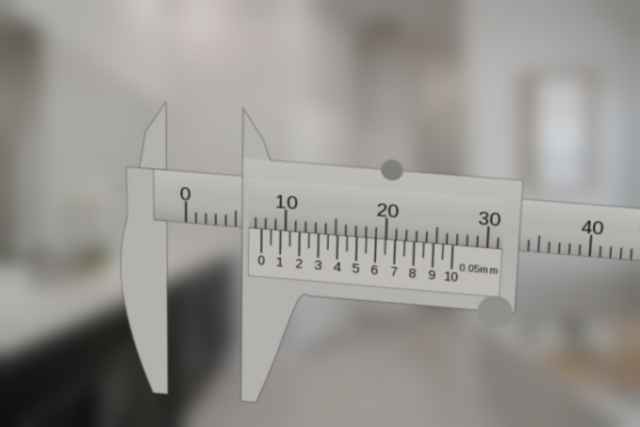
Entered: 7.6 mm
